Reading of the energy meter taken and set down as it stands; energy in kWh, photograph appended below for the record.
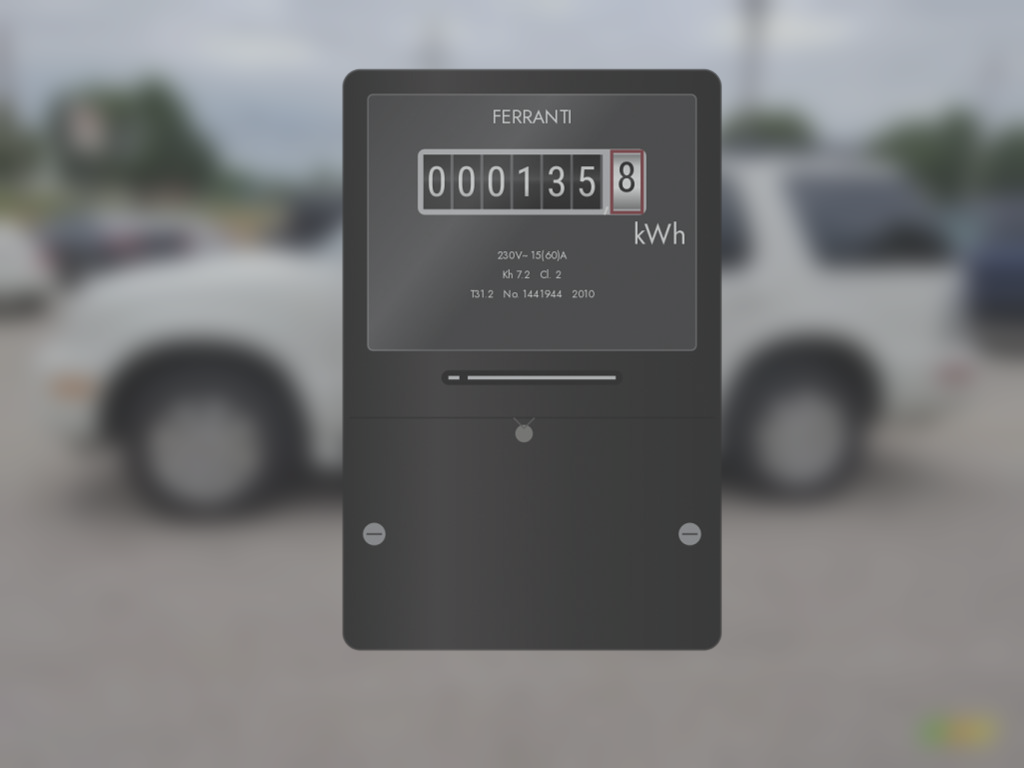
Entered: 135.8 kWh
